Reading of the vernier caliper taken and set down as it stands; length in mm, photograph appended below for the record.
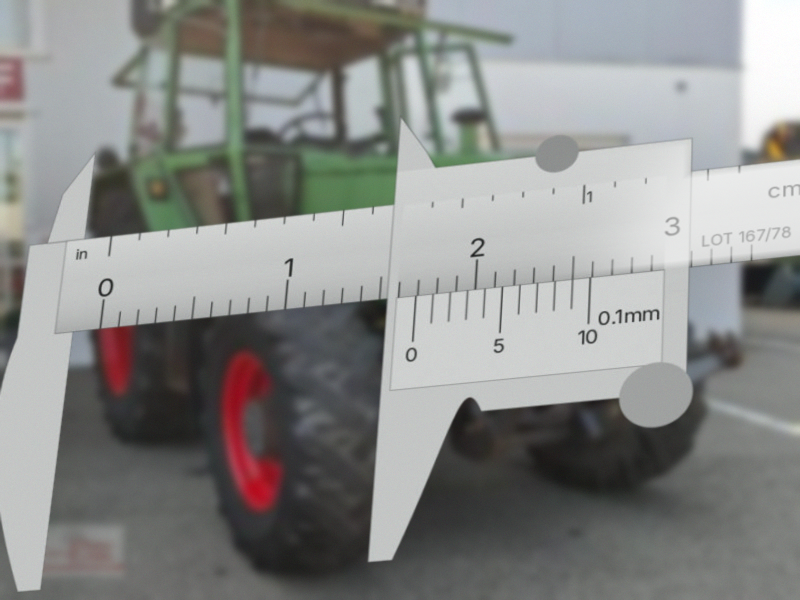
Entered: 16.9 mm
